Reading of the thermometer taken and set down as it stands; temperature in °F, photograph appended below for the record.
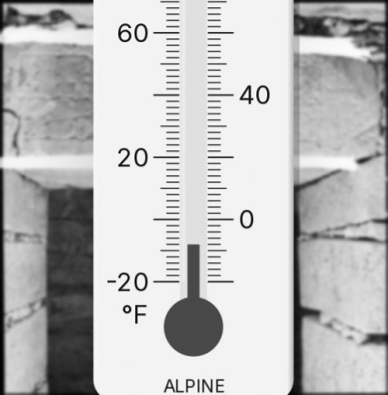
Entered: -8 °F
